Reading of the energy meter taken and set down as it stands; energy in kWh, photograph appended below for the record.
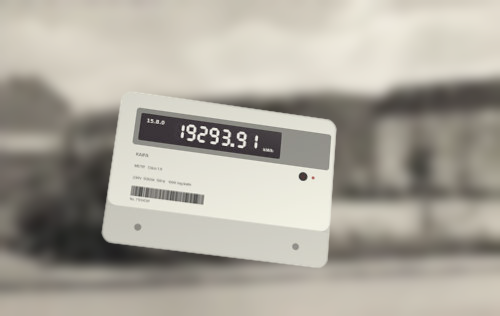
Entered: 19293.91 kWh
